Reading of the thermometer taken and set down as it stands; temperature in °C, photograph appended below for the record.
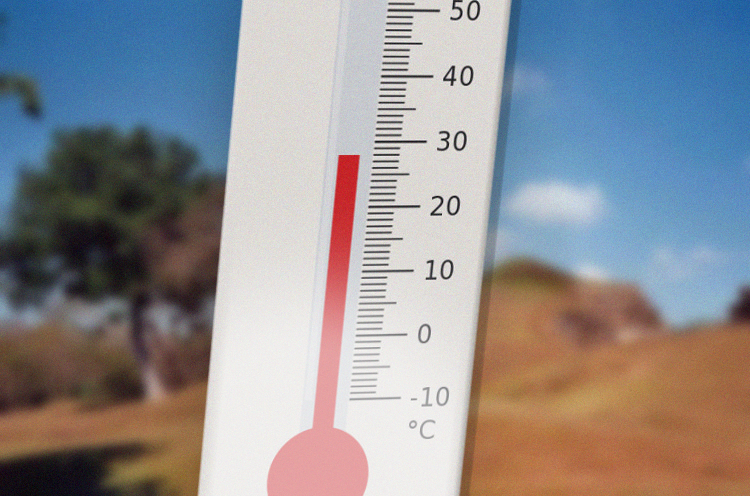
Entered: 28 °C
